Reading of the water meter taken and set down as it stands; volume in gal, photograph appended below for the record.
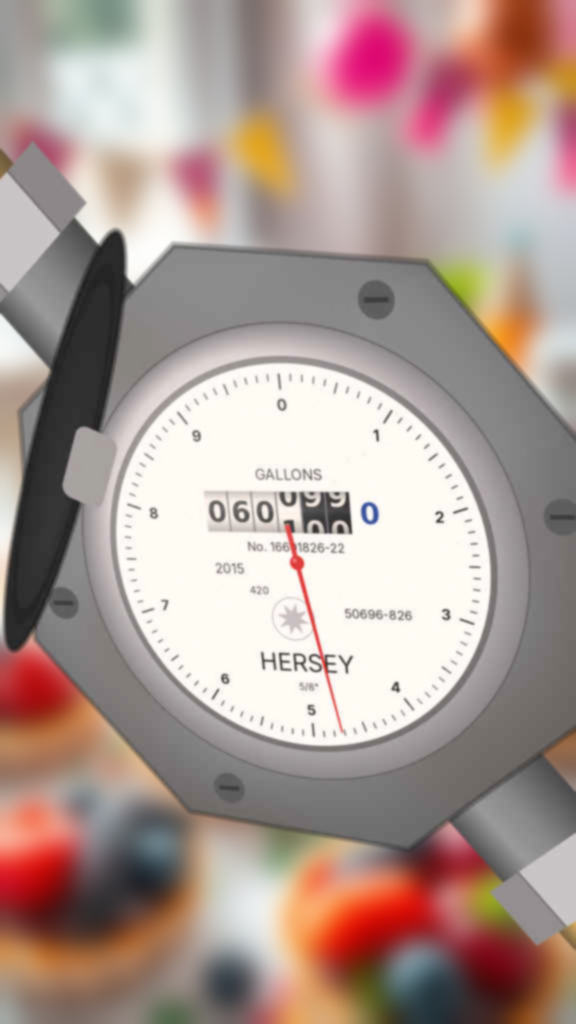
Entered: 600994.7 gal
